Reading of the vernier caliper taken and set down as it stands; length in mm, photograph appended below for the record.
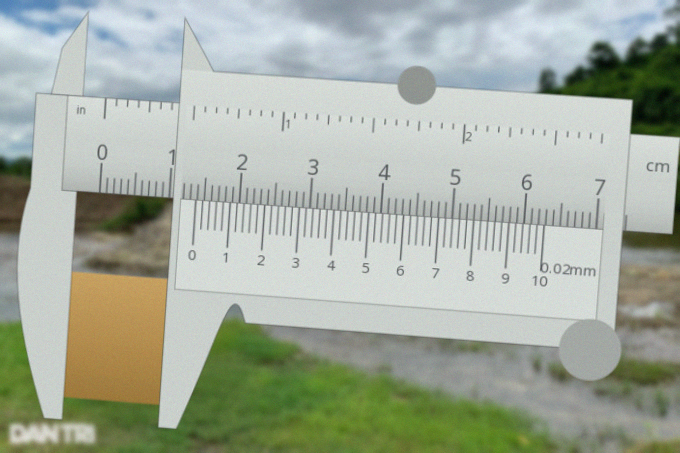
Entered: 13.8 mm
